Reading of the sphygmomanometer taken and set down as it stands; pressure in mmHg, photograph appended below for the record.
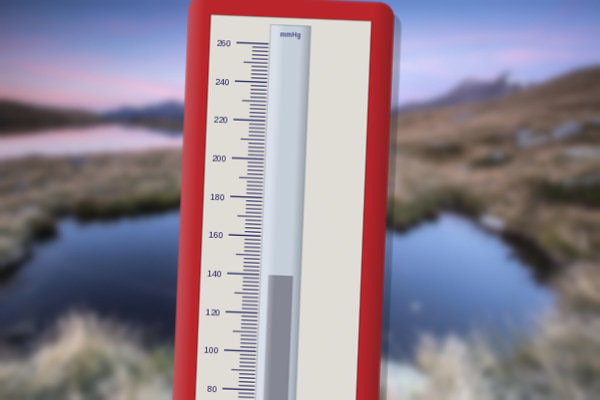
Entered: 140 mmHg
